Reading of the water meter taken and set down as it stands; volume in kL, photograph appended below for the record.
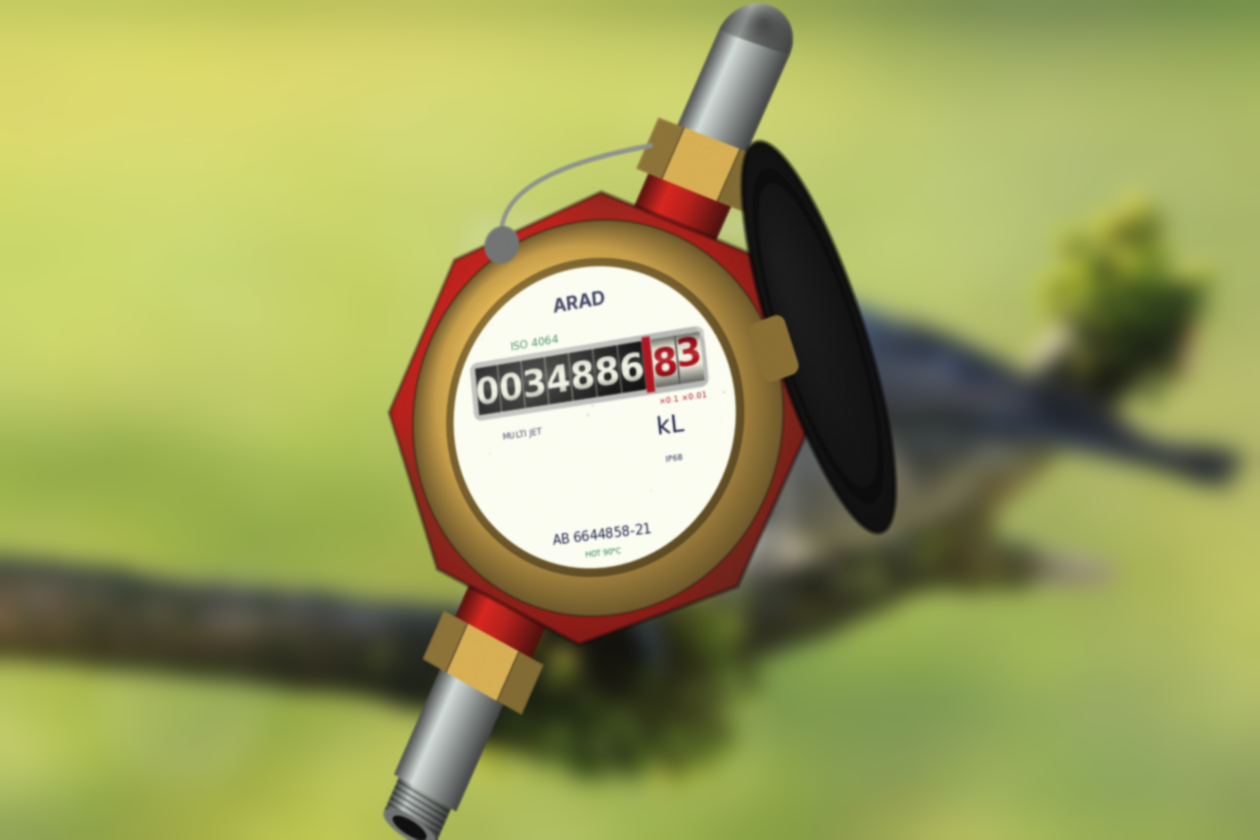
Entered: 34886.83 kL
